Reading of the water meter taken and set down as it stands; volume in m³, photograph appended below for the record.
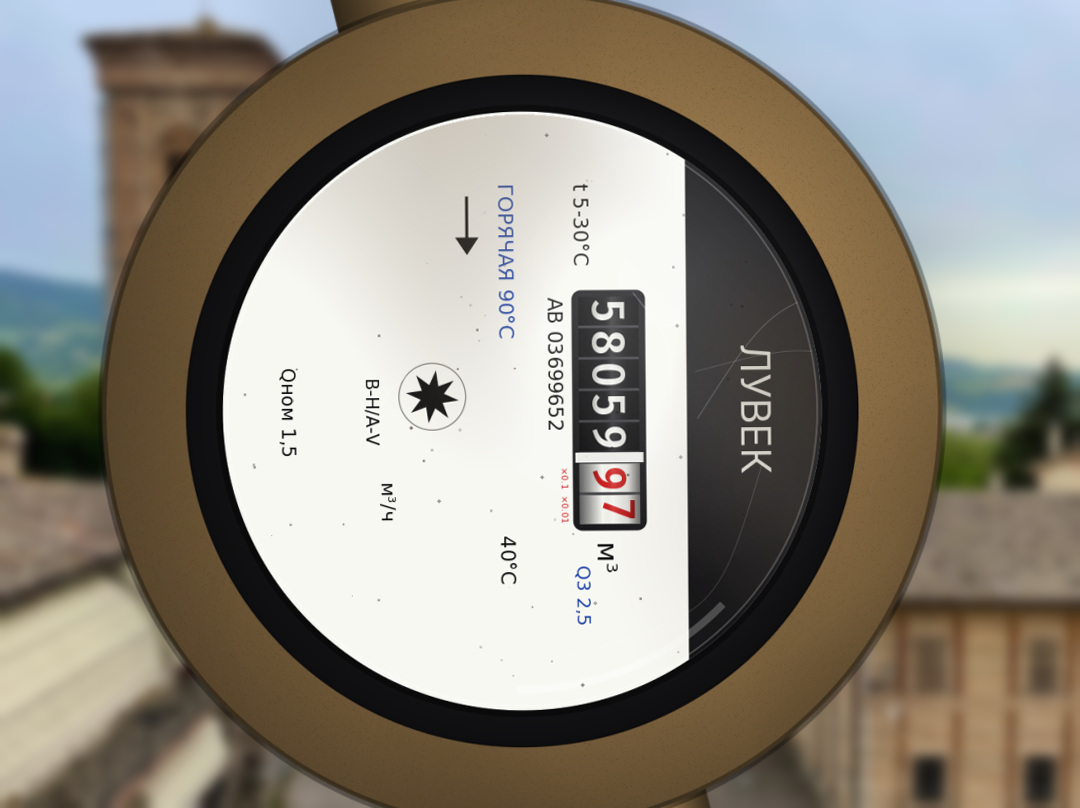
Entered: 58059.97 m³
